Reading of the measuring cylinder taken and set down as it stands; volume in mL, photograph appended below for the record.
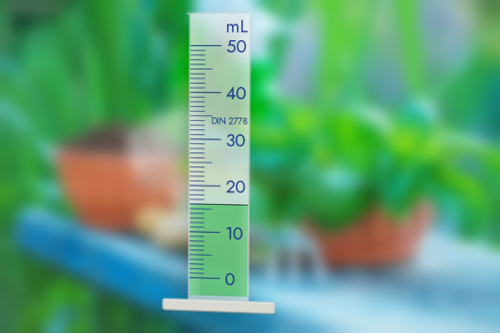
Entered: 16 mL
